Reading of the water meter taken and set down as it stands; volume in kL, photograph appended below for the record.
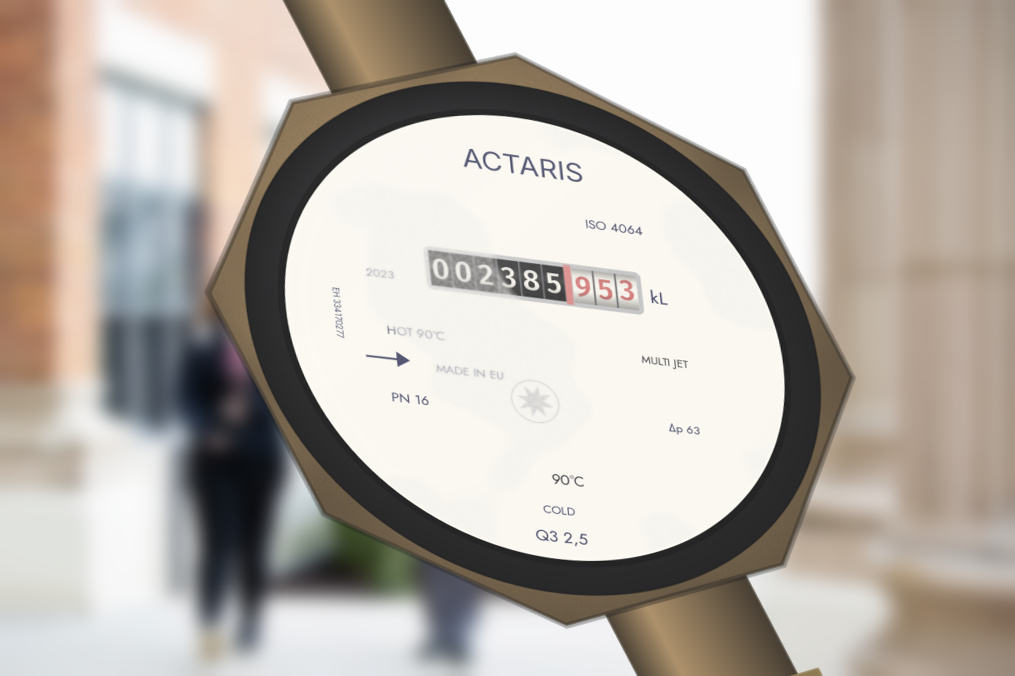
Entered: 2385.953 kL
